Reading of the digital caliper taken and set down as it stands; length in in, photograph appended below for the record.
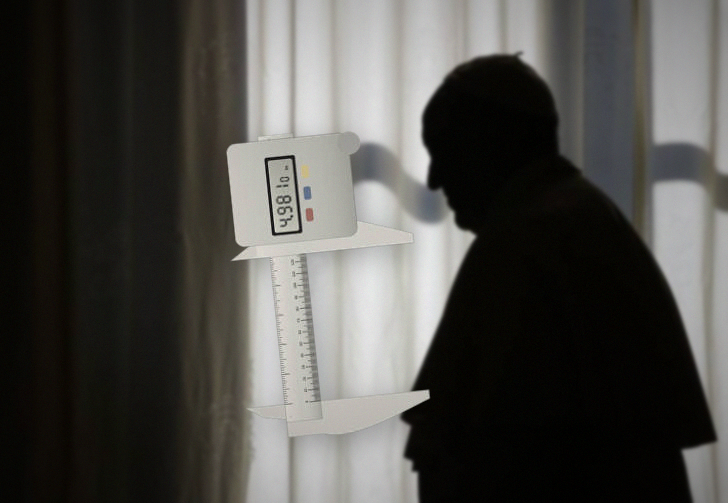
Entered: 4.9810 in
